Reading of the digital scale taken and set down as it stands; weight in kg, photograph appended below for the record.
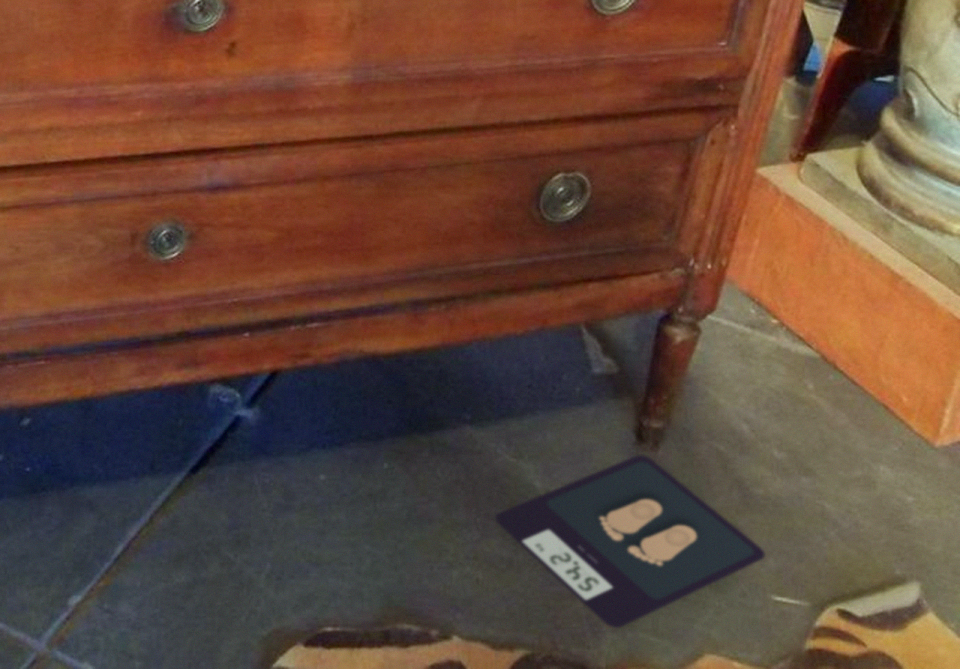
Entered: 54.2 kg
